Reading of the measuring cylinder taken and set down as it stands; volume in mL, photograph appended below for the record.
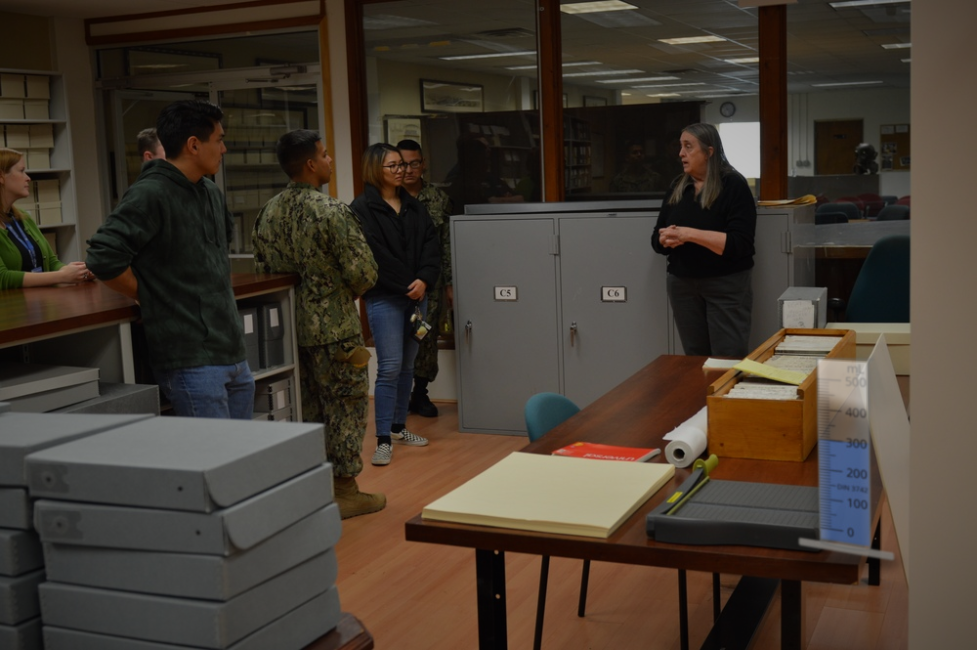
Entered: 300 mL
